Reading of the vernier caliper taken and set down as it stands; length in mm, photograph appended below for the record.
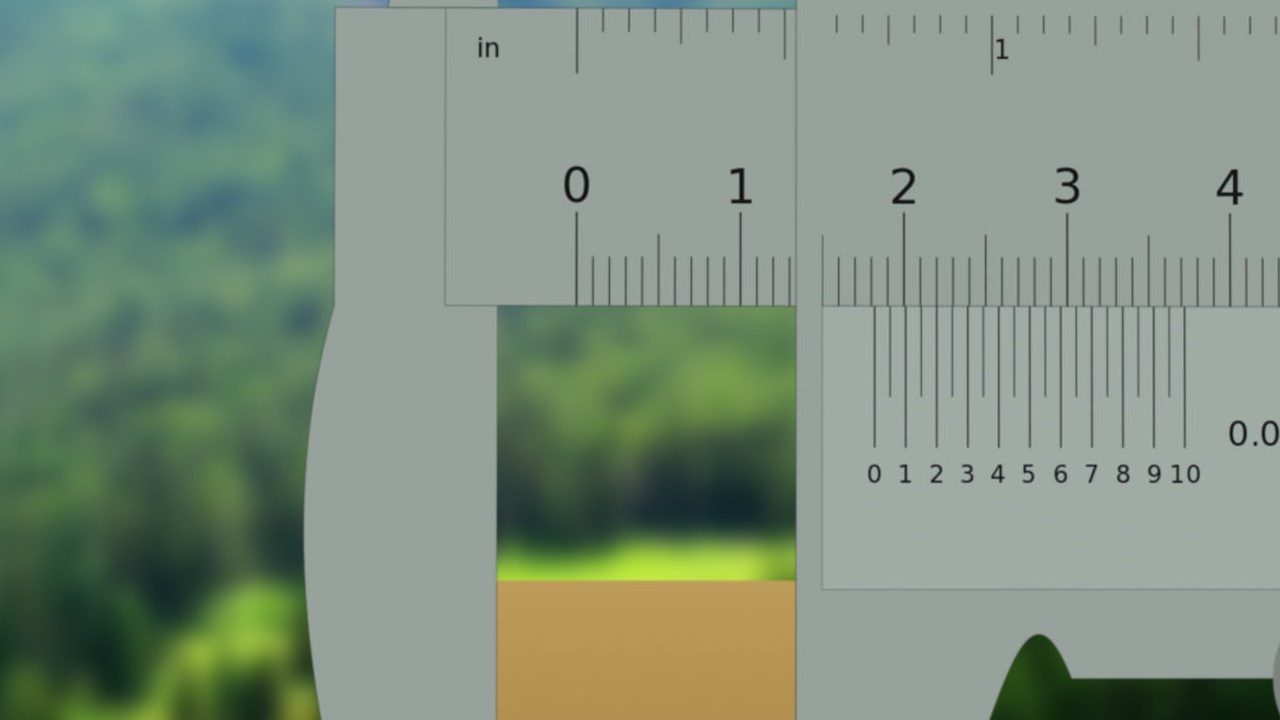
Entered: 18.2 mm
